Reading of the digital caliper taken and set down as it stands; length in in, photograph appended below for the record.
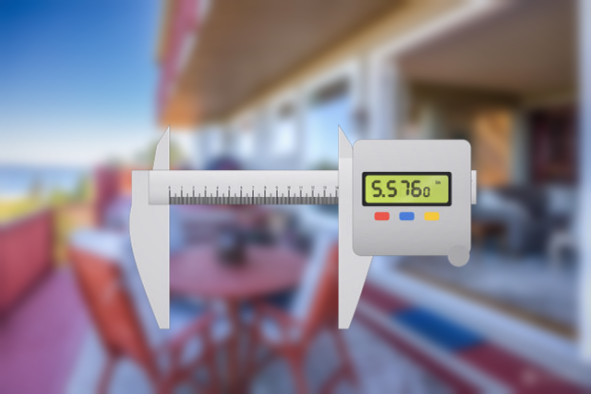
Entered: 5.5760 in
